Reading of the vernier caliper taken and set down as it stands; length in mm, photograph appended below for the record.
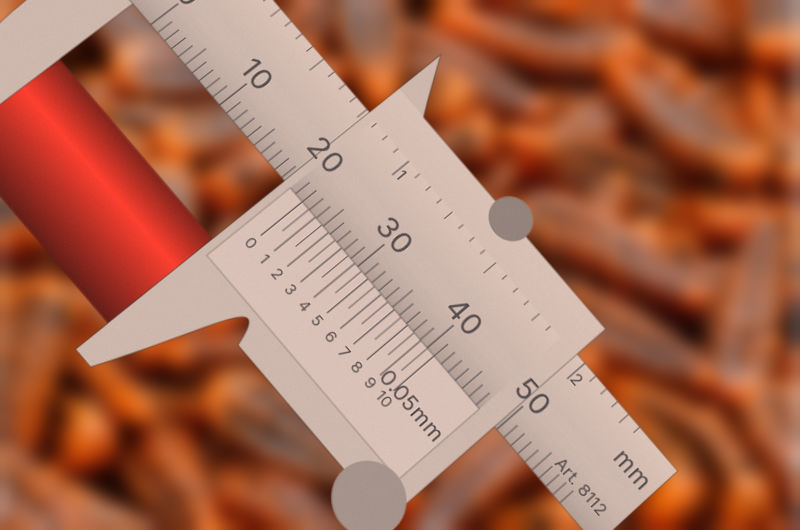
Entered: 22.0 mm
